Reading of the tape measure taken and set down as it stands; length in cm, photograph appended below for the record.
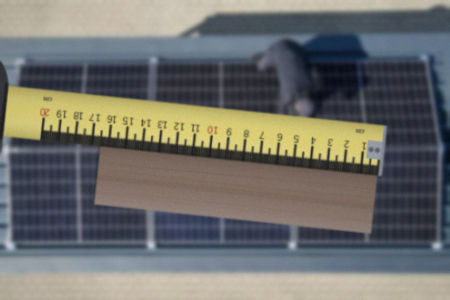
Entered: 16.5 cm
